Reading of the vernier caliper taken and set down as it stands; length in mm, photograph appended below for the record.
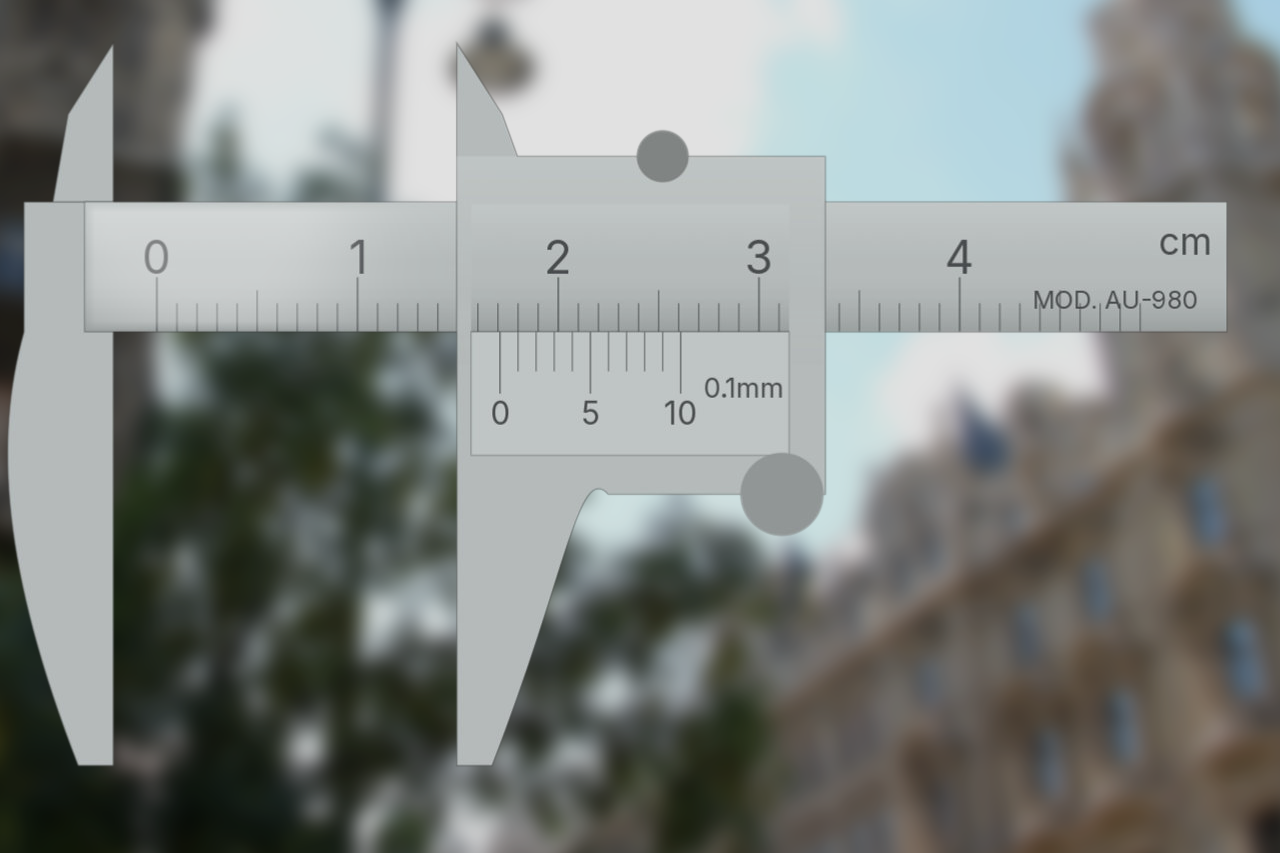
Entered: 17.1 mm
